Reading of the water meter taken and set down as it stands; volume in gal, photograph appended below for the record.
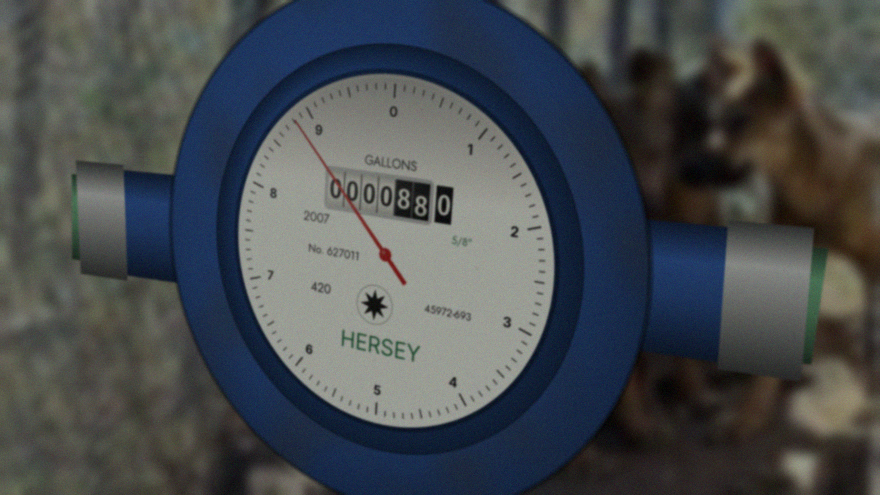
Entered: 878.8 gal
